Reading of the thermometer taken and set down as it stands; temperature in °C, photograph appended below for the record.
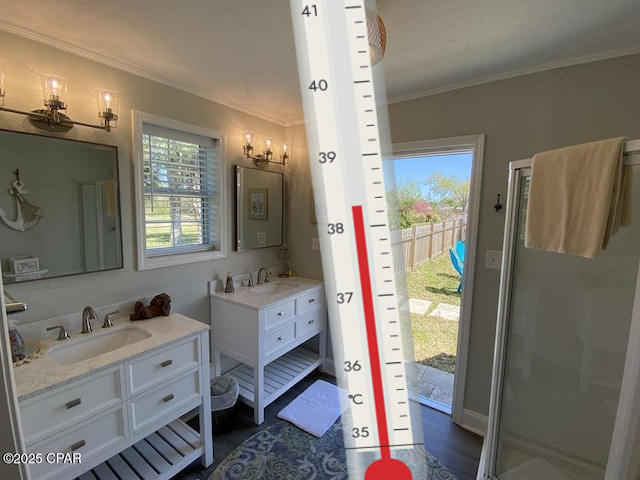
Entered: 38.3 °C
